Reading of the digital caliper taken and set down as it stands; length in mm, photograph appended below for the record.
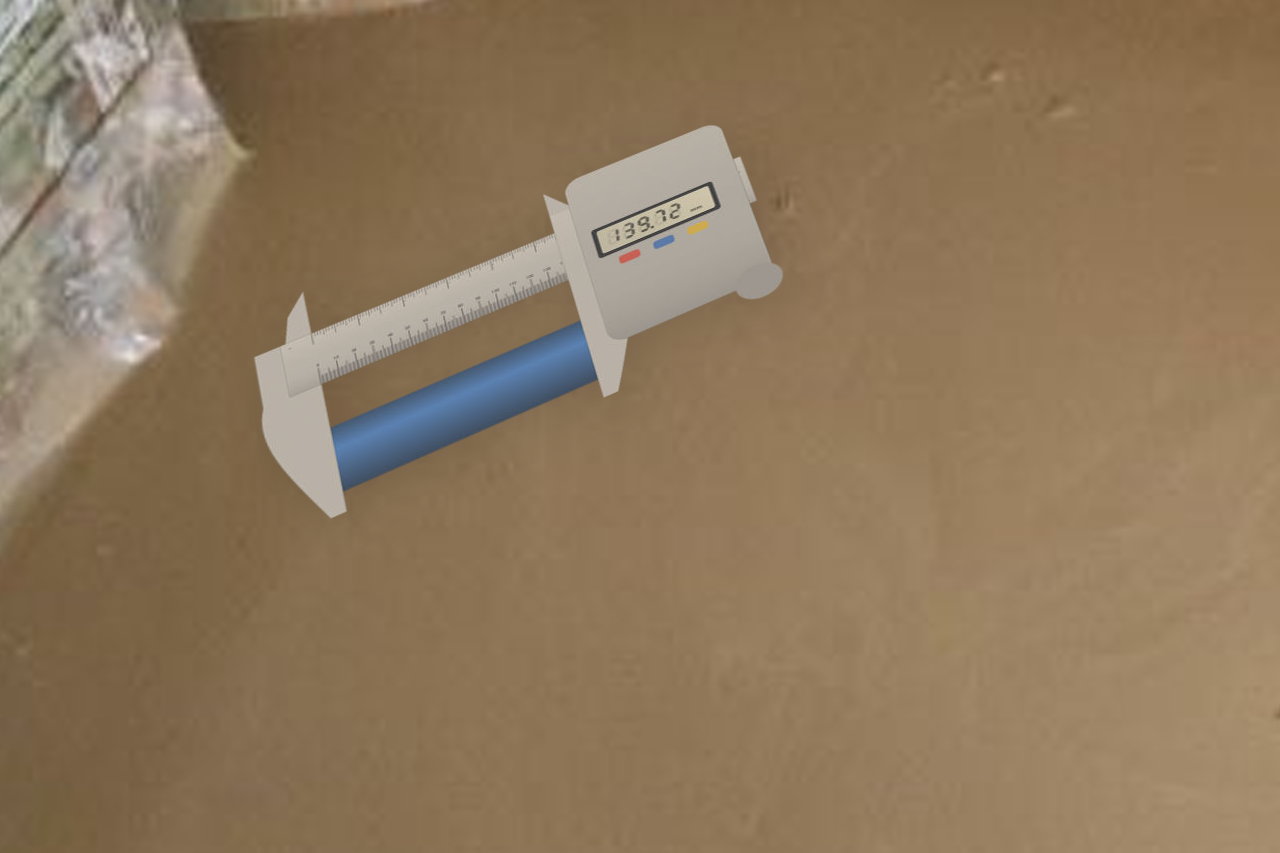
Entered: 139.72 mm
